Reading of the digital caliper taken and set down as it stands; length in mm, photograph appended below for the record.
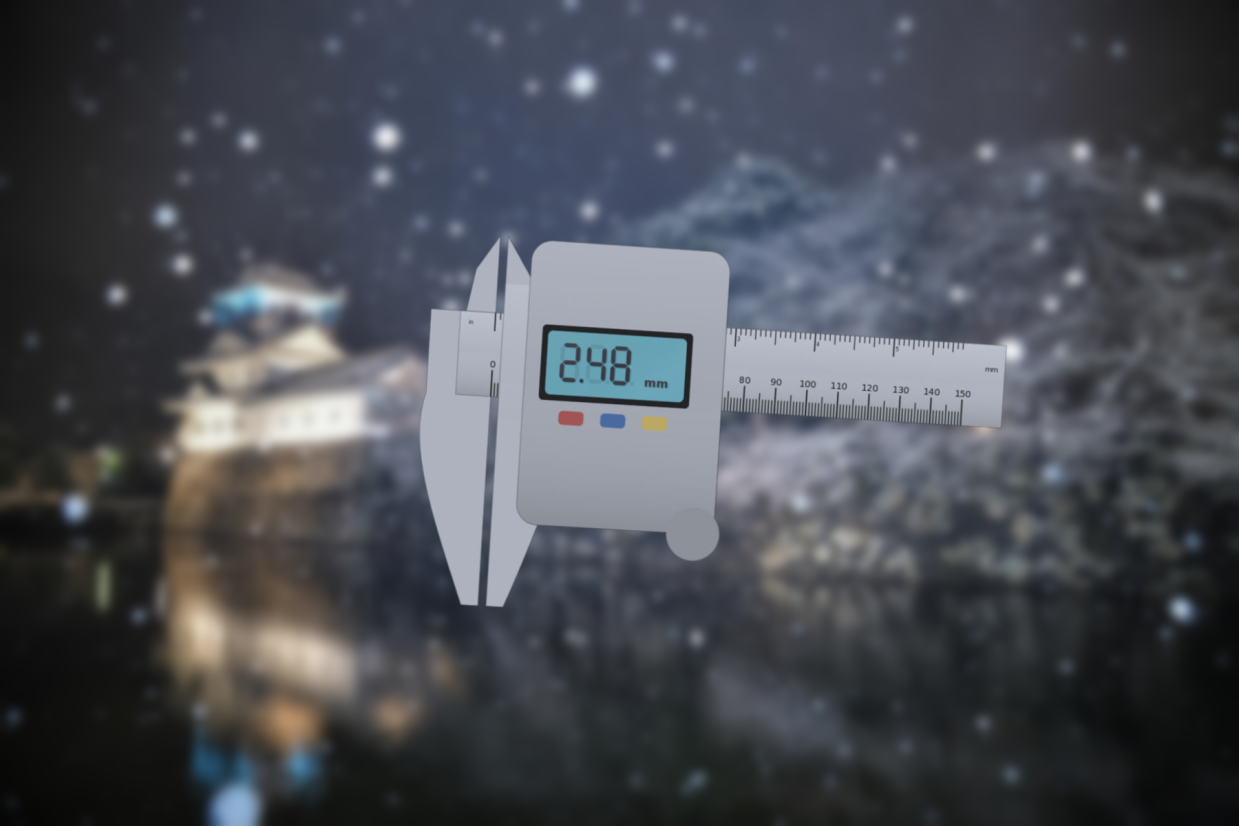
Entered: 2.48 mm
